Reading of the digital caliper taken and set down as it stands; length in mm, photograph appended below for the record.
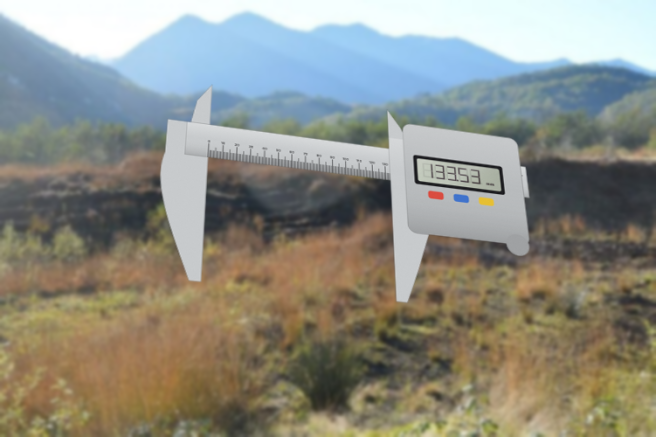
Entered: 133.53 mm
